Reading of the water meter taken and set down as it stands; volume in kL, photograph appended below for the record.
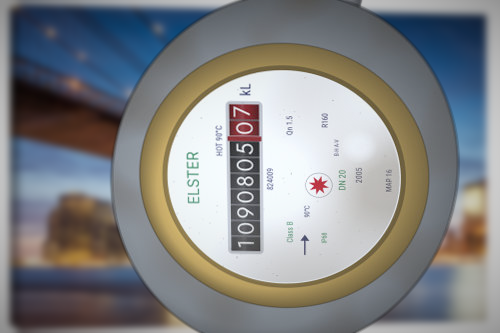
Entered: 1090805.07 kL
